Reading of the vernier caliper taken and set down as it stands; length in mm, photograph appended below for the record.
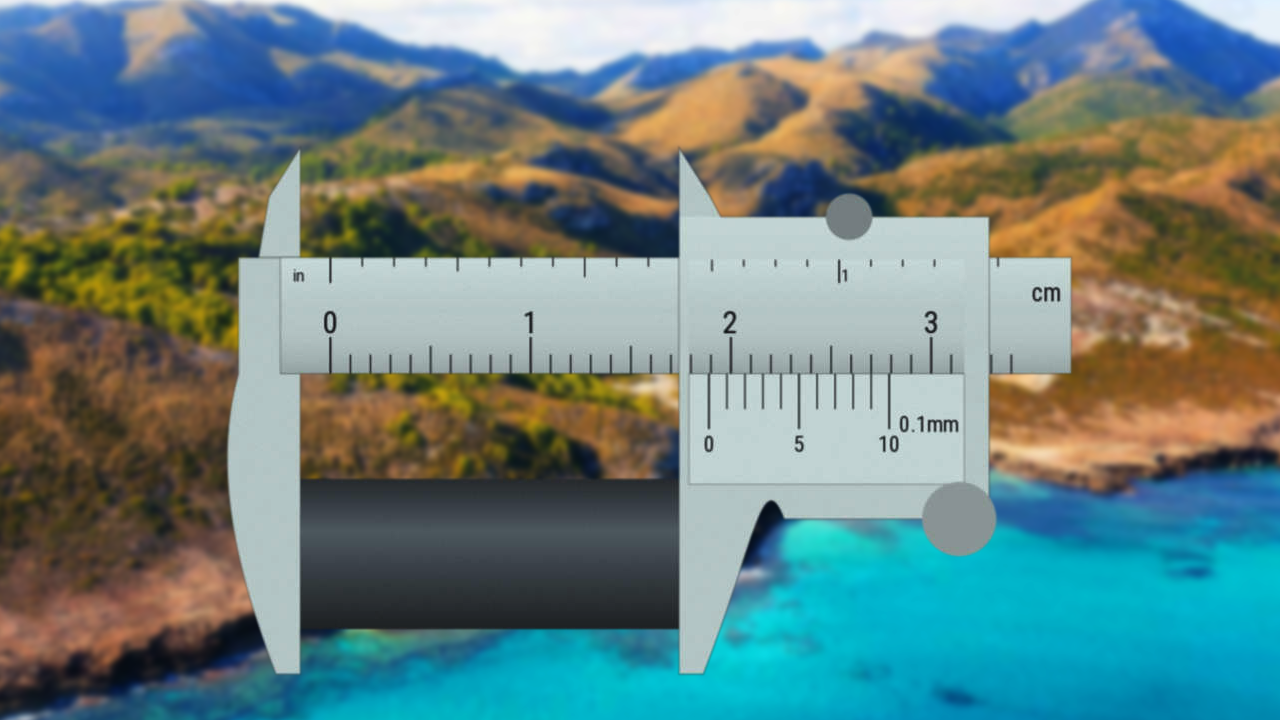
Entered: 18.9 mm
